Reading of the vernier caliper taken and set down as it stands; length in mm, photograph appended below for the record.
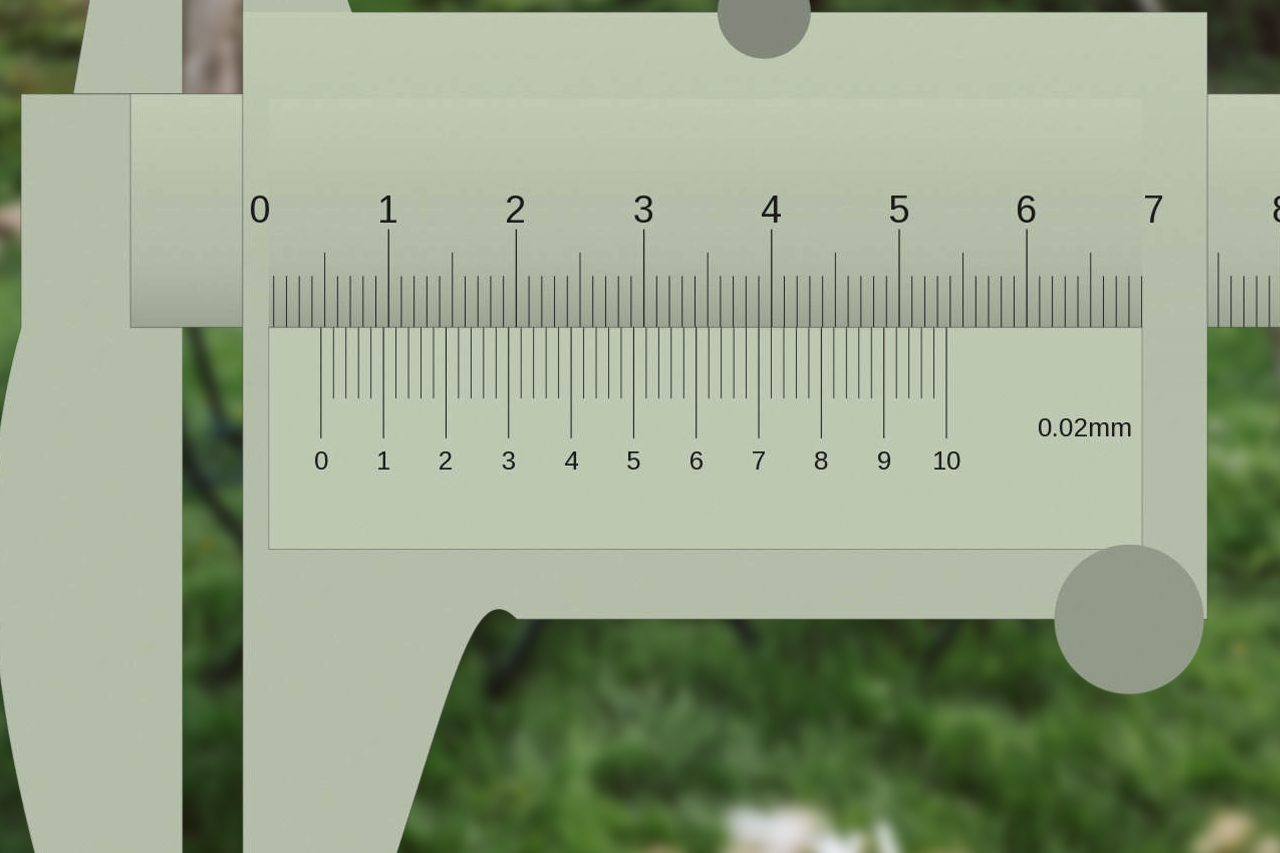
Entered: 4.7 mm
